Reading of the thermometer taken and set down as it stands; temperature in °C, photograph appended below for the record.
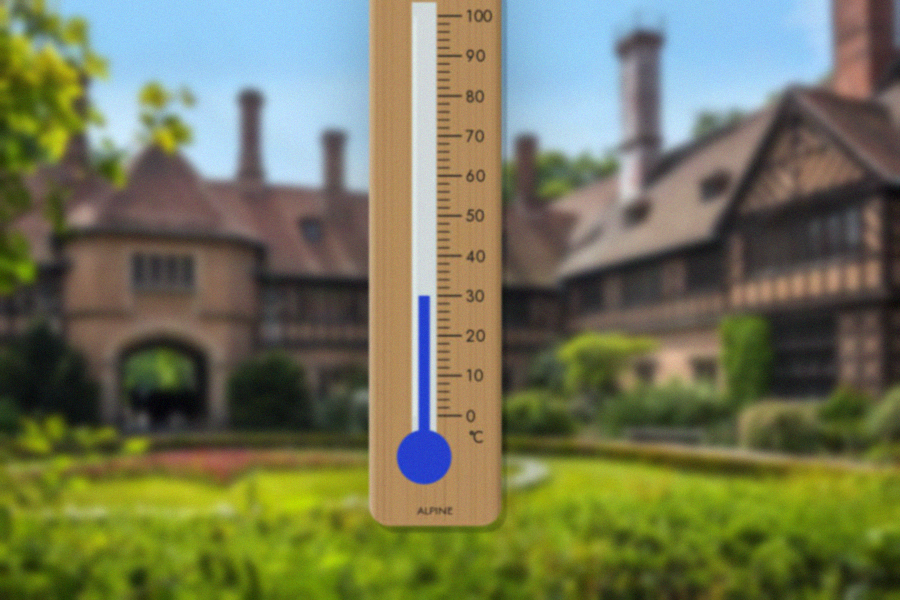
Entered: 30 °C
